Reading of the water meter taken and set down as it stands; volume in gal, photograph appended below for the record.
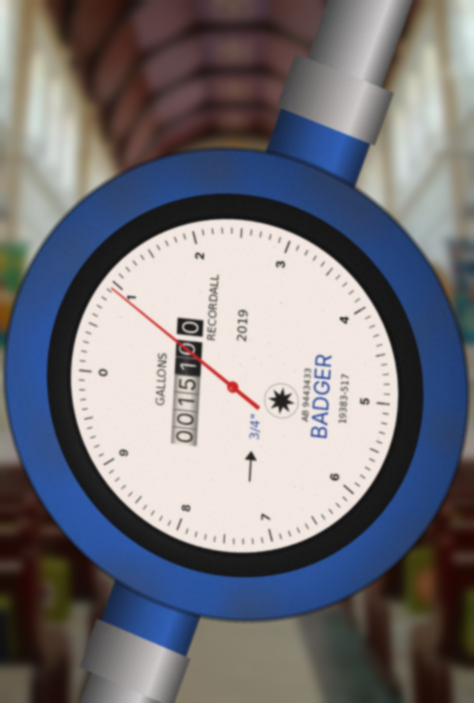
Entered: 15100.9 gal
